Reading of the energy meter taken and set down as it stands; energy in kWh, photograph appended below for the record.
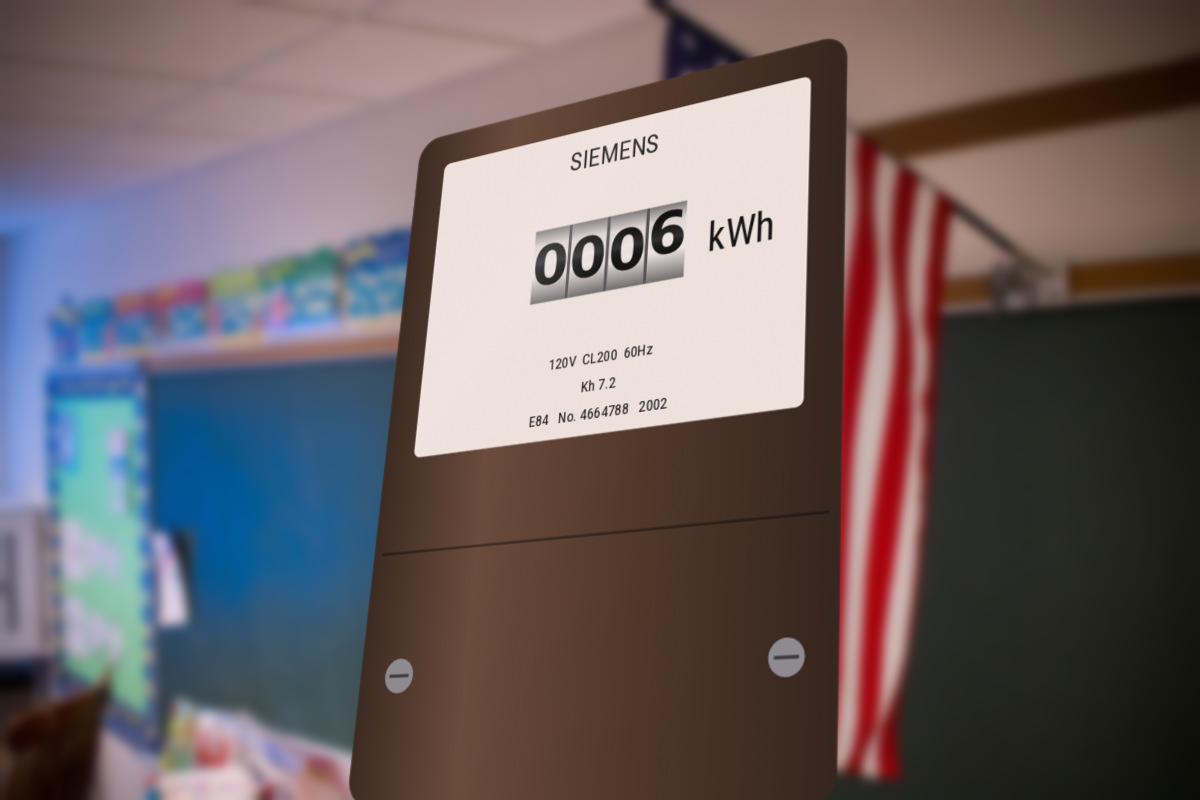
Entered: 6 kWh
